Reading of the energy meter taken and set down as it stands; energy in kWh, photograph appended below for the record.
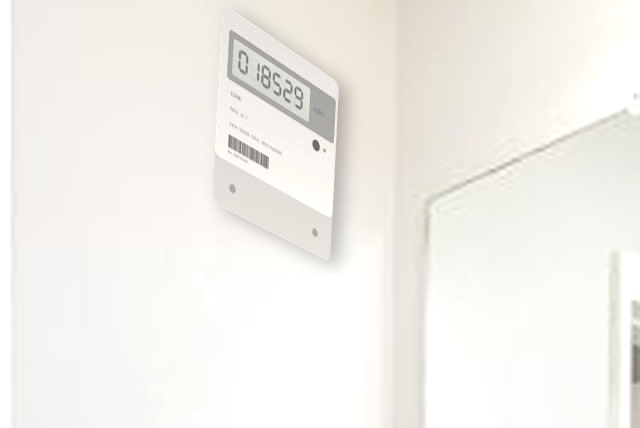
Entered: 18529 kWh
